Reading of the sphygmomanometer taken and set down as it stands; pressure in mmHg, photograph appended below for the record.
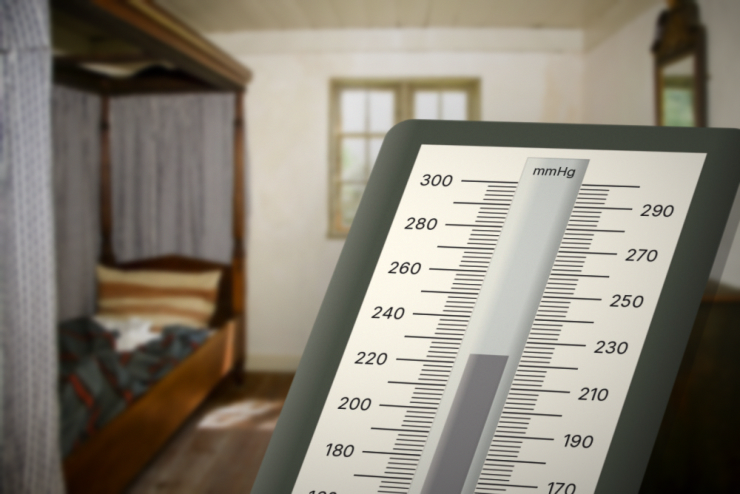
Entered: 224 mmHg
